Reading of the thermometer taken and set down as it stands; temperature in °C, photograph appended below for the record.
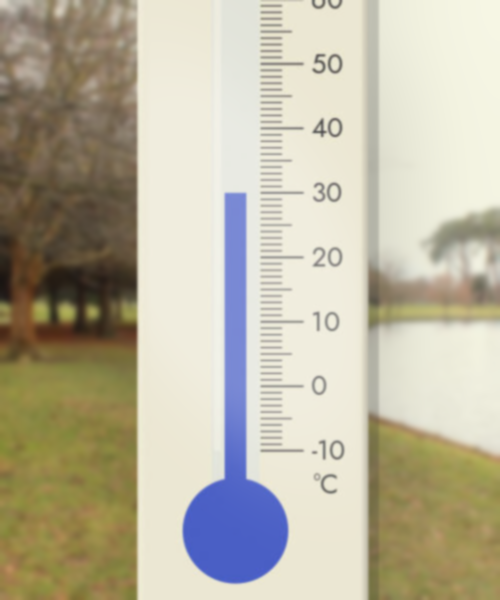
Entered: 30 °C
